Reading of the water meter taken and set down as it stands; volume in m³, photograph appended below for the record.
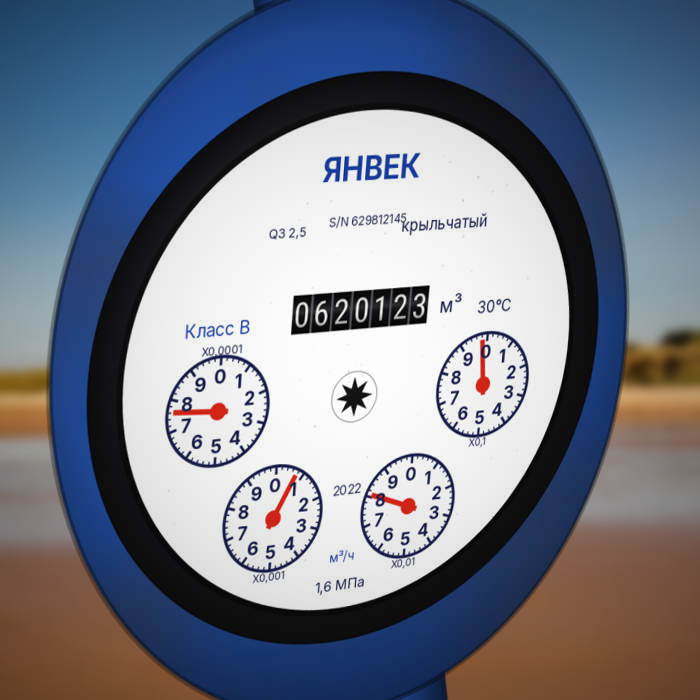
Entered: 620122.9807 m³
